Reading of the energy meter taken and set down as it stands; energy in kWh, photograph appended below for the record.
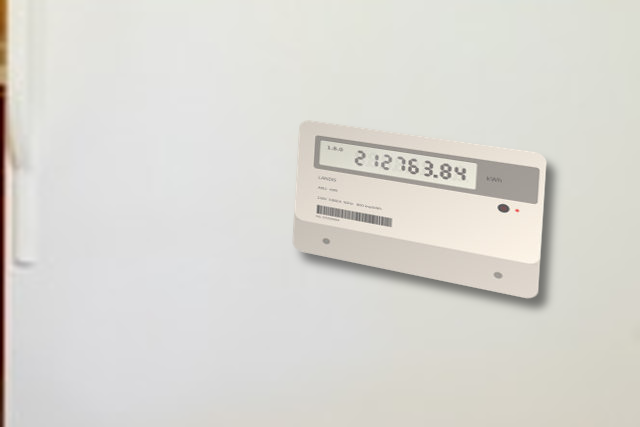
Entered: 212763.84 kWh
